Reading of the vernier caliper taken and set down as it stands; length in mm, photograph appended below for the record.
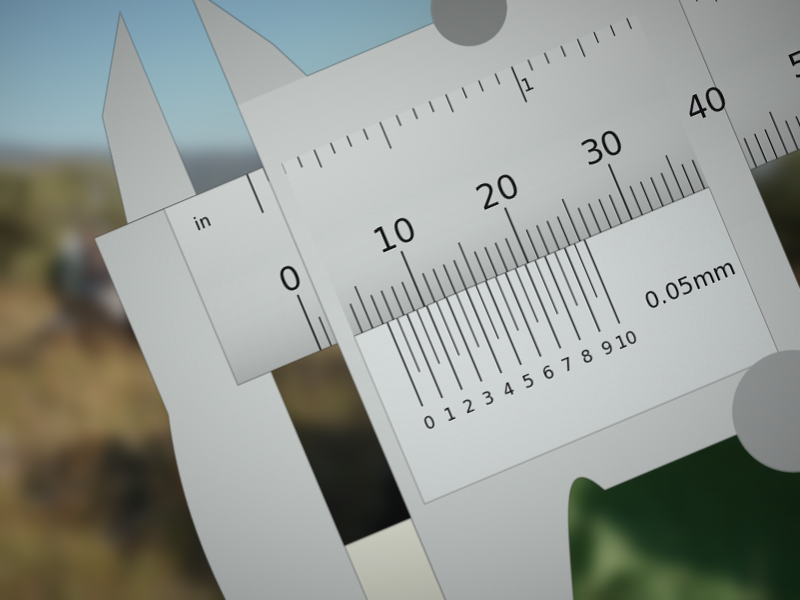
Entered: 6.4 mm
